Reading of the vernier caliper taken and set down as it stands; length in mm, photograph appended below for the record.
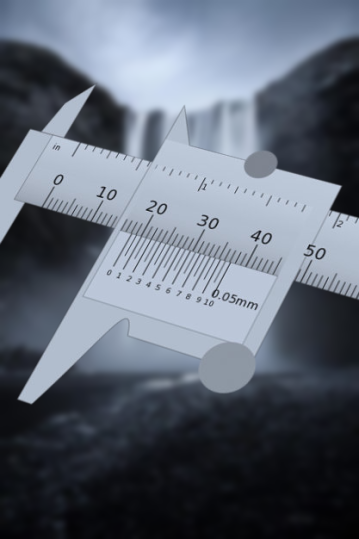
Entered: 18.2 mm
